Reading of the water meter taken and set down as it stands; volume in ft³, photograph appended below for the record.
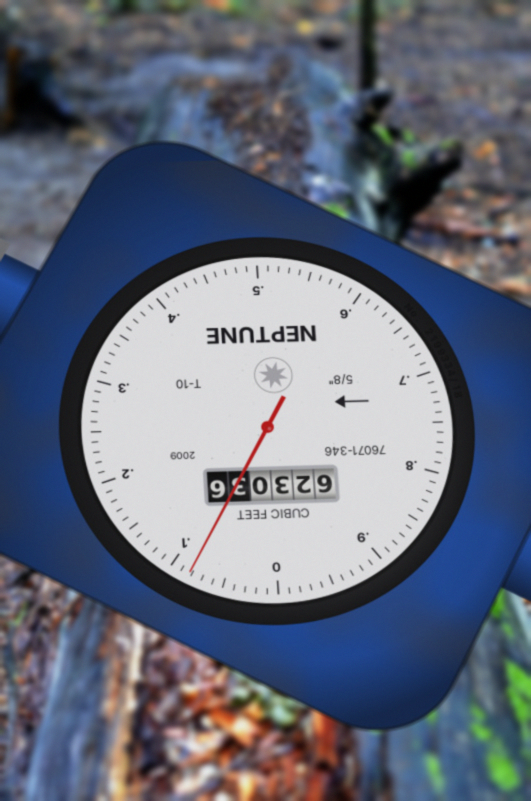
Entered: 623036.08 ft³
